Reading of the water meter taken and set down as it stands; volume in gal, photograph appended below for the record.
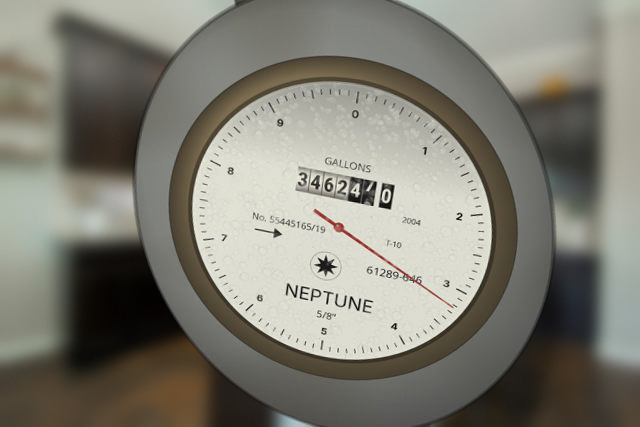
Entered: 3462473.2 gal
